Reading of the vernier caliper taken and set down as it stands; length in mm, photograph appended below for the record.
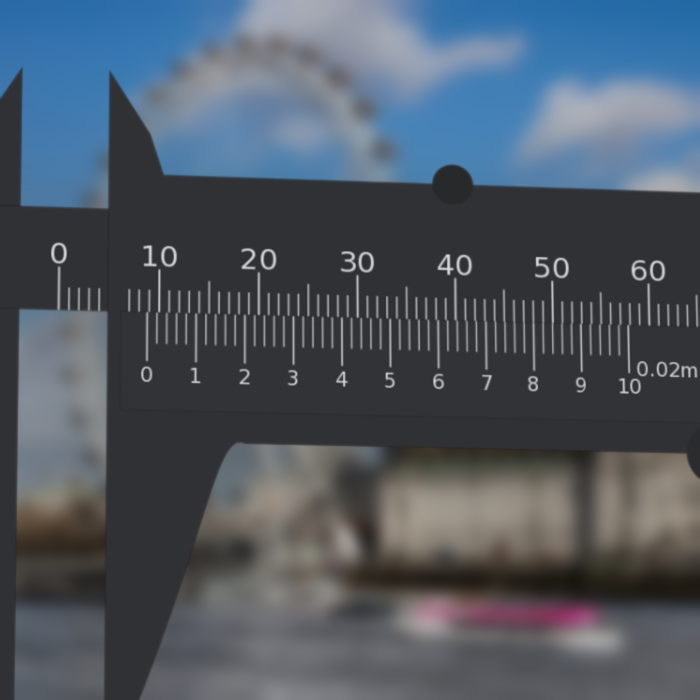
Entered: 8.8 mm
